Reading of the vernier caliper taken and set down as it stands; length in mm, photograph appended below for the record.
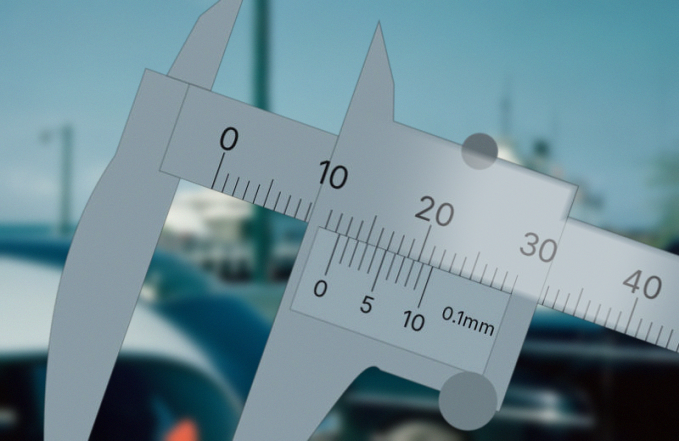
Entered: 12.4 mm
